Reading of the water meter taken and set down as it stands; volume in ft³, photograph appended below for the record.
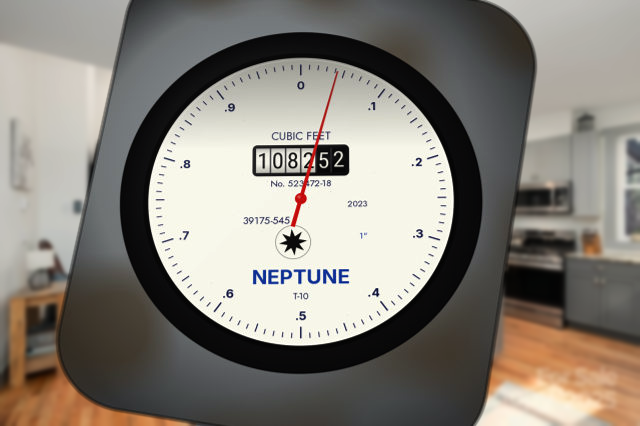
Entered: 108252.04 ft³
